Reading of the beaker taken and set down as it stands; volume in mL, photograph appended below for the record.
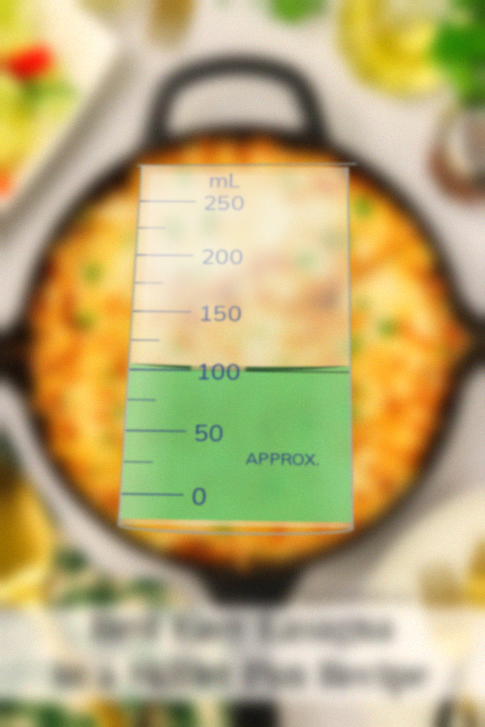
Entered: 100 mL
